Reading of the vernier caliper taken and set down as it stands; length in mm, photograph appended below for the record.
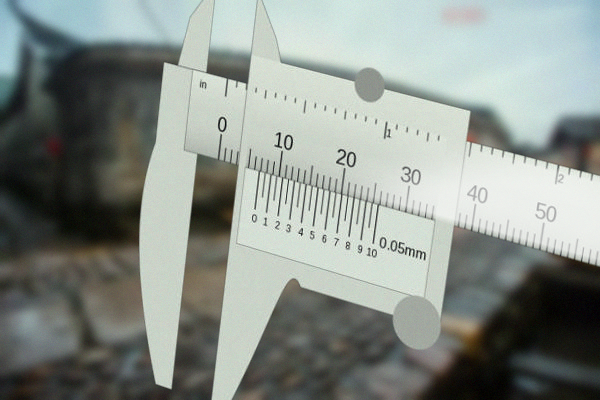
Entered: 6.8 mm
